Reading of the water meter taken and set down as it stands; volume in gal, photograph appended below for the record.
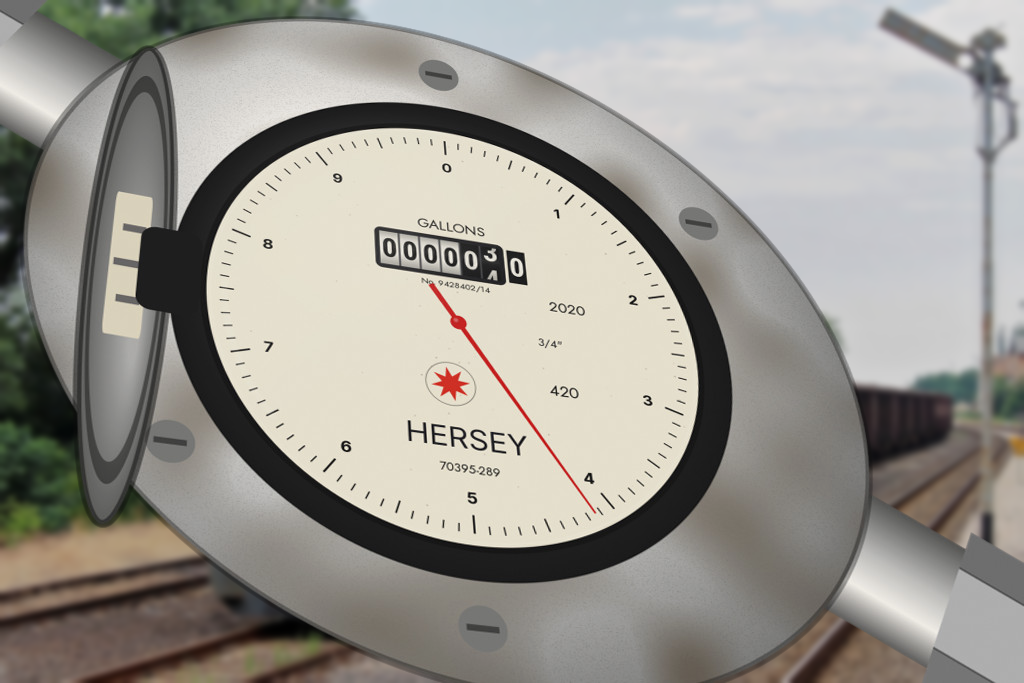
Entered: 34.1 gal
